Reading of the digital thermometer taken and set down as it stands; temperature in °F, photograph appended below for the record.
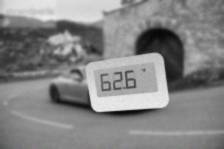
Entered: 62.6 °F
